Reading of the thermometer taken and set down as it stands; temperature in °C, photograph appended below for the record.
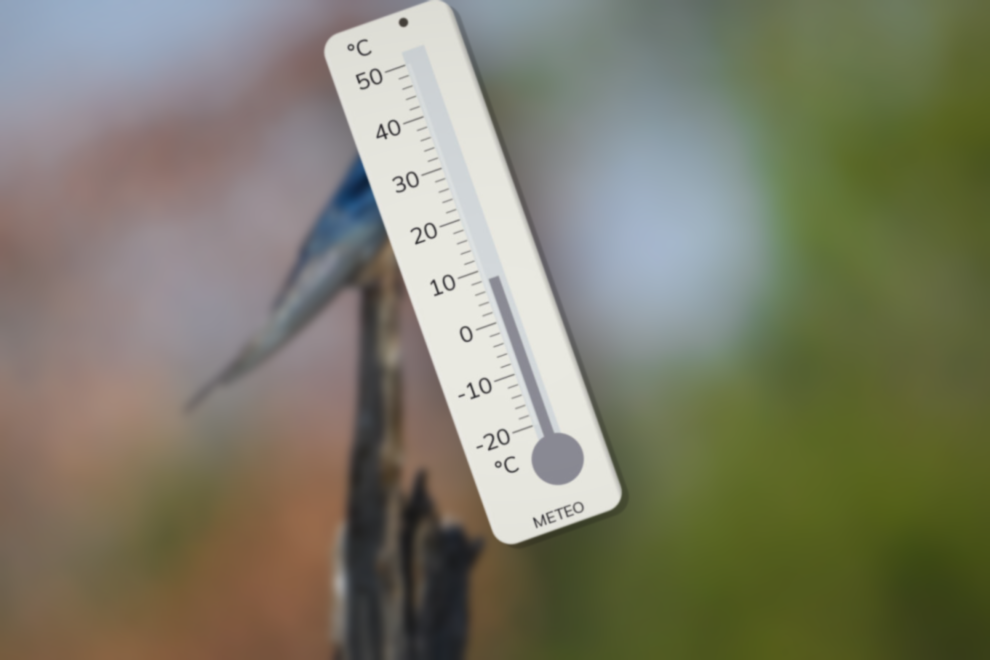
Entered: 8 °C
